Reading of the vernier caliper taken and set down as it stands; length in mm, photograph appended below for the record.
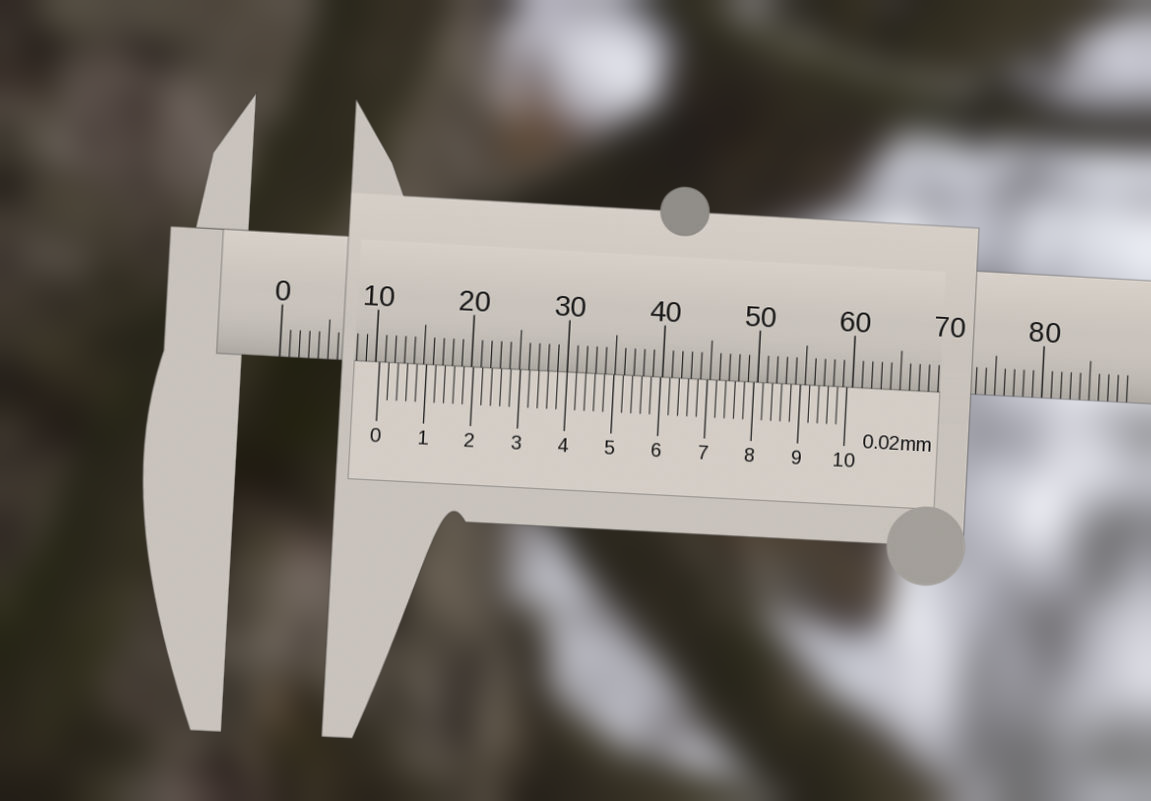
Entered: 10.4 mm
